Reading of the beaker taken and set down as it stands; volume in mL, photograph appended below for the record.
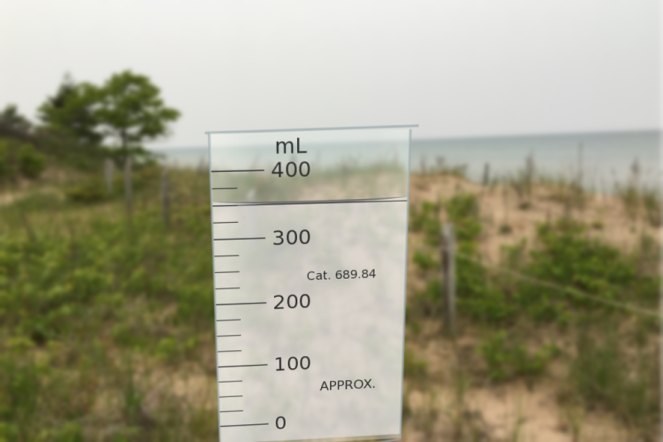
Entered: 350 mL
